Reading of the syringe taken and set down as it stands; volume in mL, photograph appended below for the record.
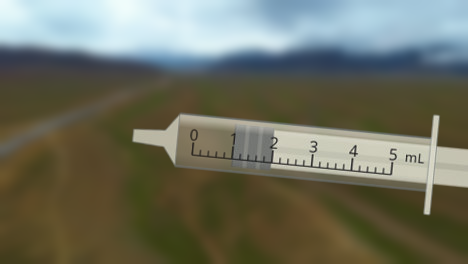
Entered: 1 mL
